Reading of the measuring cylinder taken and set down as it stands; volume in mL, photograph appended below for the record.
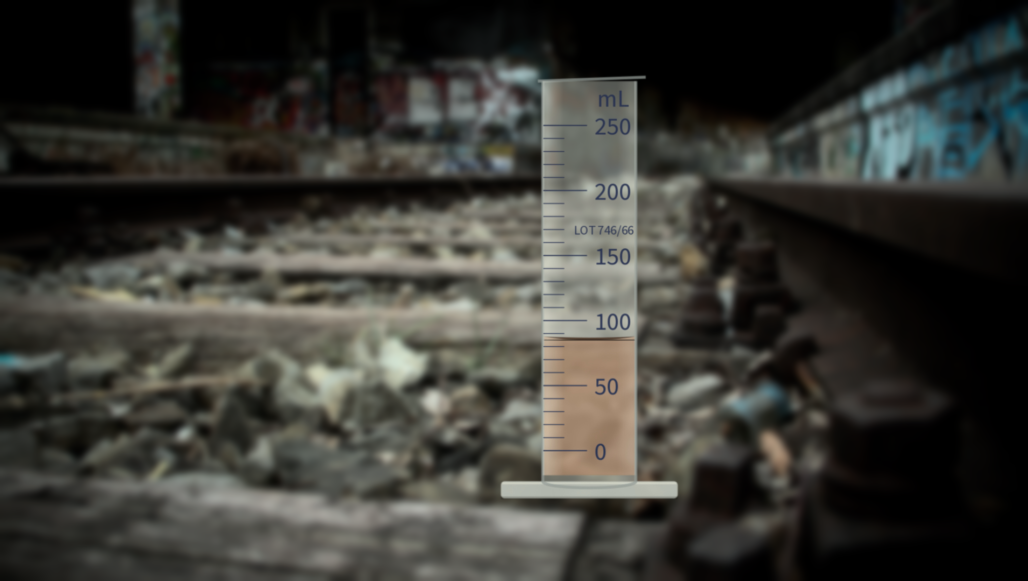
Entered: 85 mL
